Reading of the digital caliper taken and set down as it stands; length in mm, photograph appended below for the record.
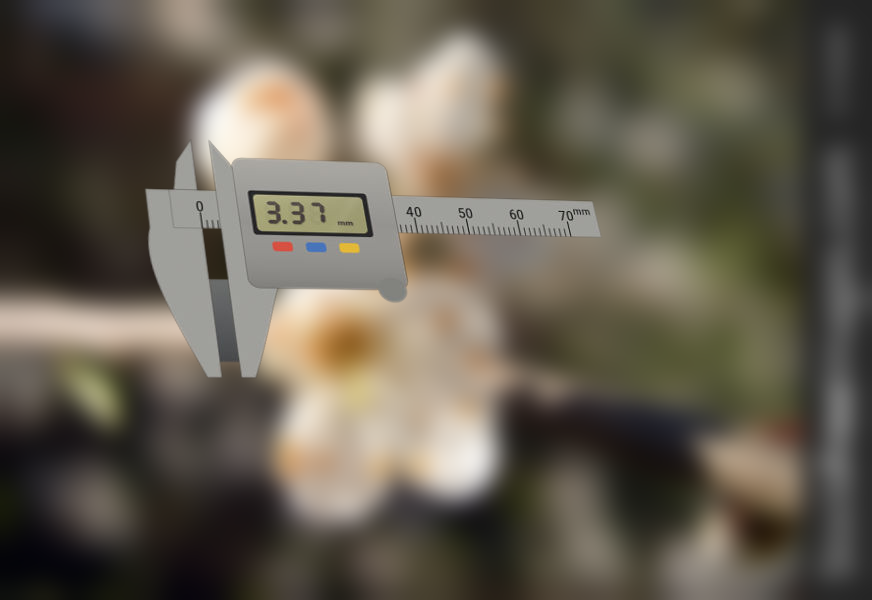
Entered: 3.37 mm
